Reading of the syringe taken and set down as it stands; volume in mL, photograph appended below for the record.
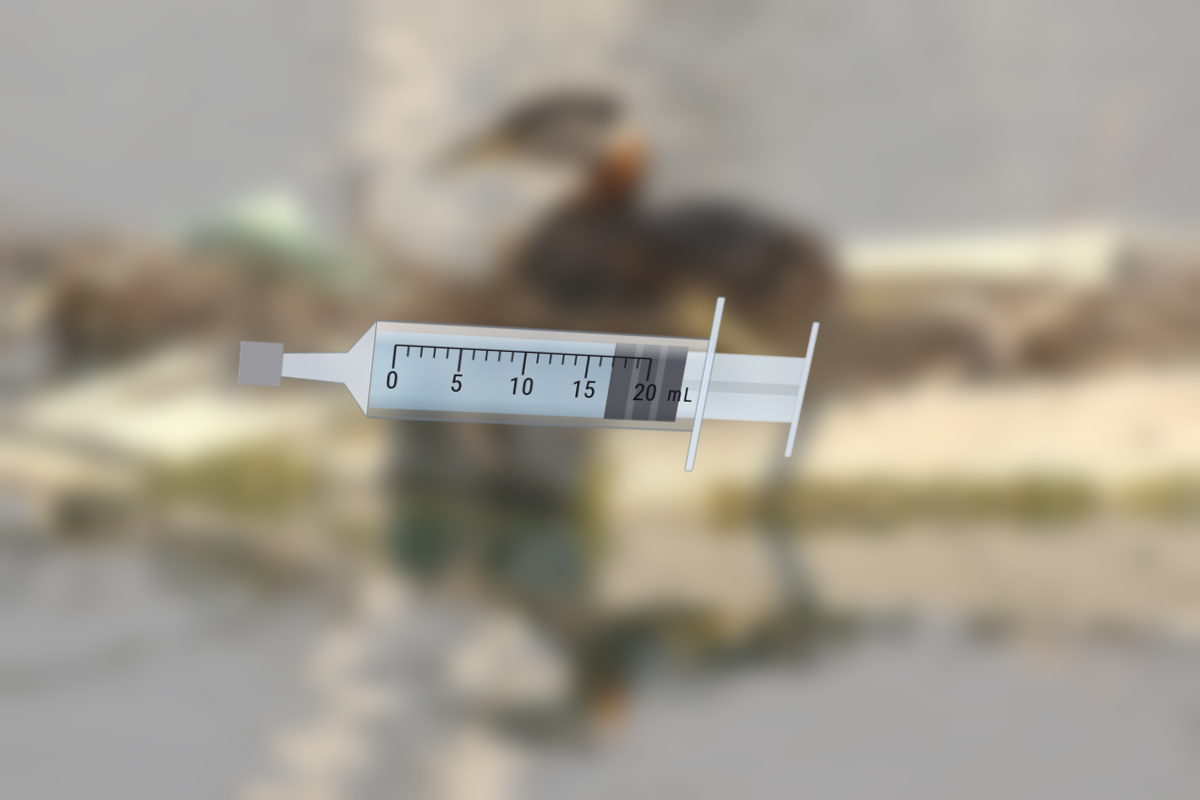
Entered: 17 mL
